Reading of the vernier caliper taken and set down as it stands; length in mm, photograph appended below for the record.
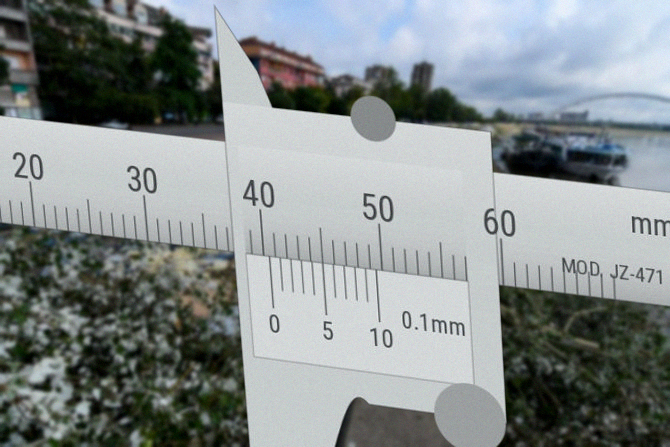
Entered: 40.5 mm
